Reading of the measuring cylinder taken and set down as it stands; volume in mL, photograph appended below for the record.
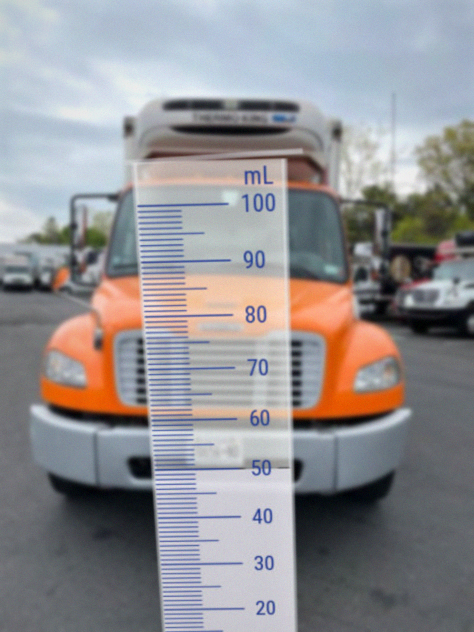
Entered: 50 mL
